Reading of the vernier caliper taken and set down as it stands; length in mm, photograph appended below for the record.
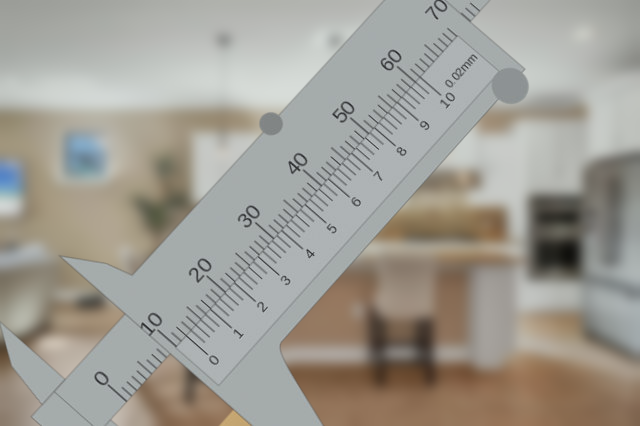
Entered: 12.0 mm
